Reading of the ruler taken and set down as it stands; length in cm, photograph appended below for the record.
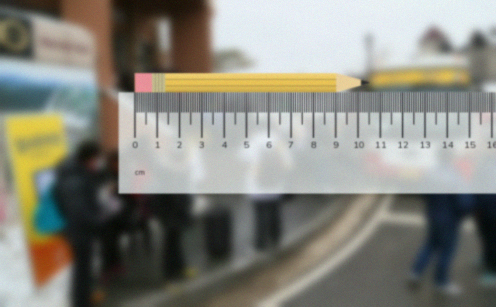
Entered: 10.5 cm
